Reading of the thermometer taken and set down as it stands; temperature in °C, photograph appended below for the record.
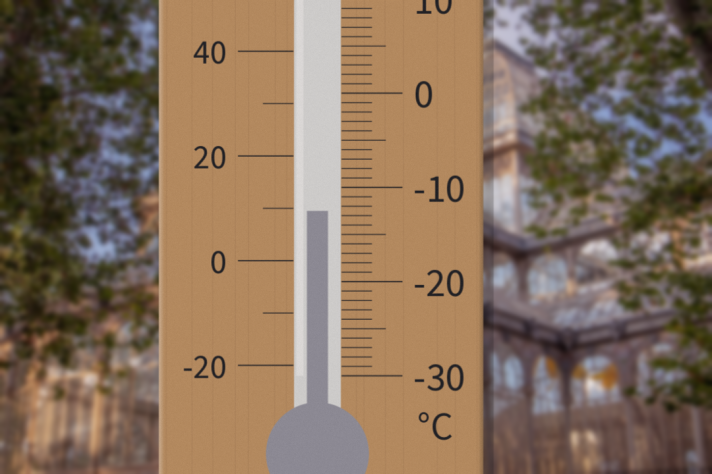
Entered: -12.5 °C
